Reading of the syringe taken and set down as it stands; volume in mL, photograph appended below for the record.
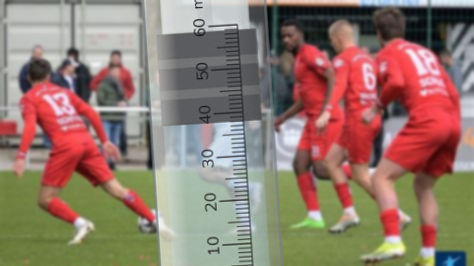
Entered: 38 mL
